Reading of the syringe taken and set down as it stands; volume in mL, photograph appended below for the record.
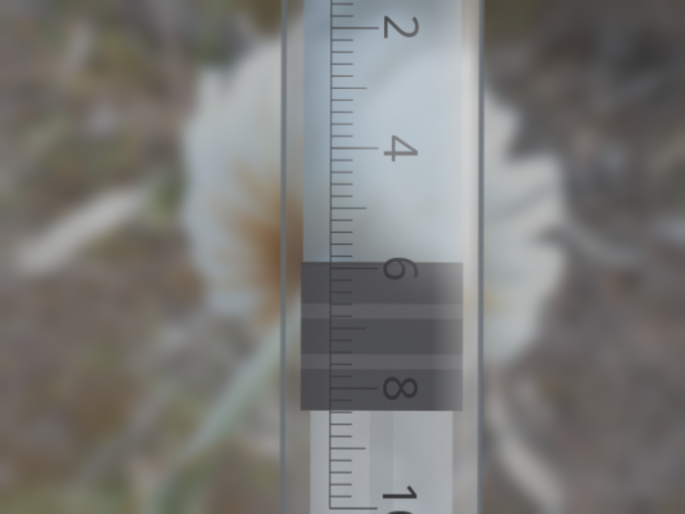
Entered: 5.9 mL
